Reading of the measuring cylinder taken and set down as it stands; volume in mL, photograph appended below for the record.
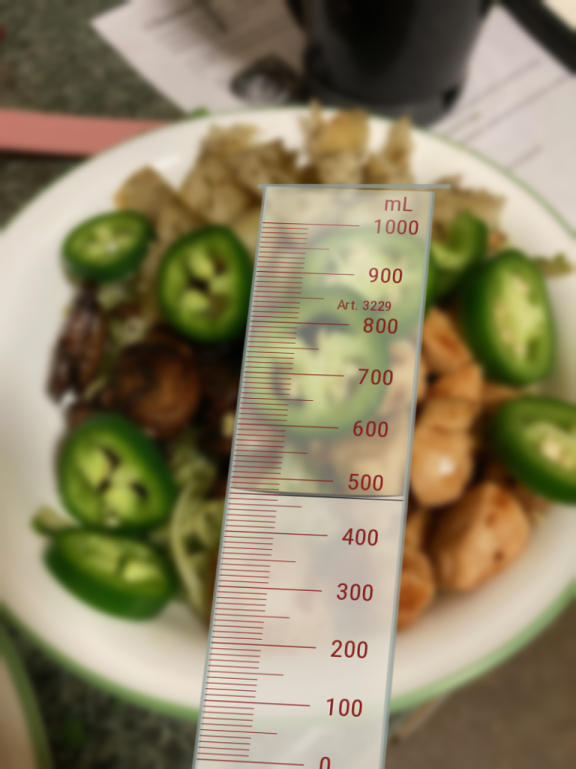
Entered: 470 mL
